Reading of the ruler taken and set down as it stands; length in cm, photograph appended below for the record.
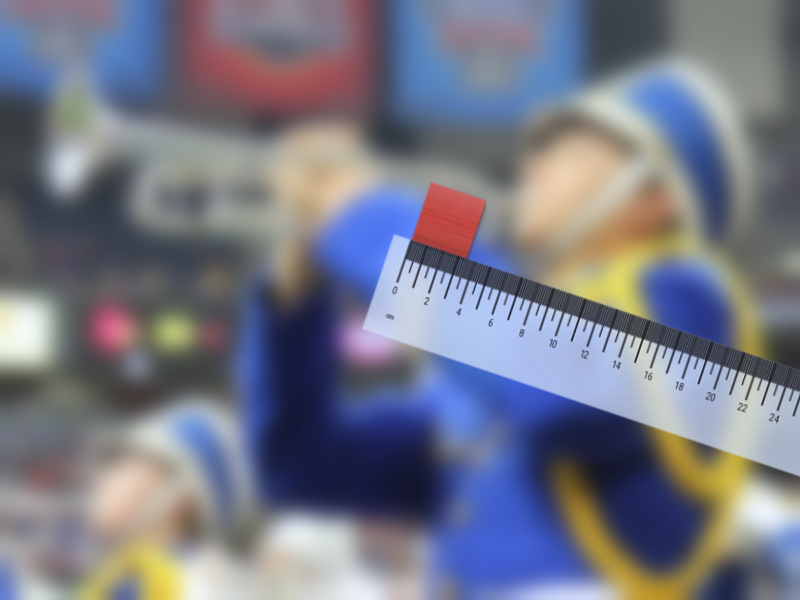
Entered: 3.5 cm
